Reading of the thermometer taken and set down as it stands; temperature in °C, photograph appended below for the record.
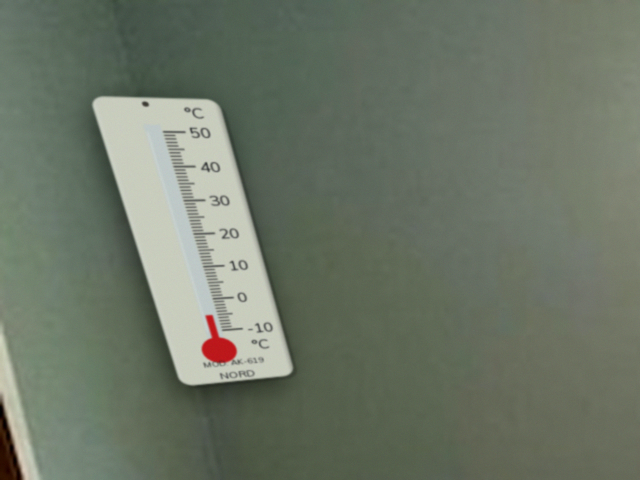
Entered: -5 °C
